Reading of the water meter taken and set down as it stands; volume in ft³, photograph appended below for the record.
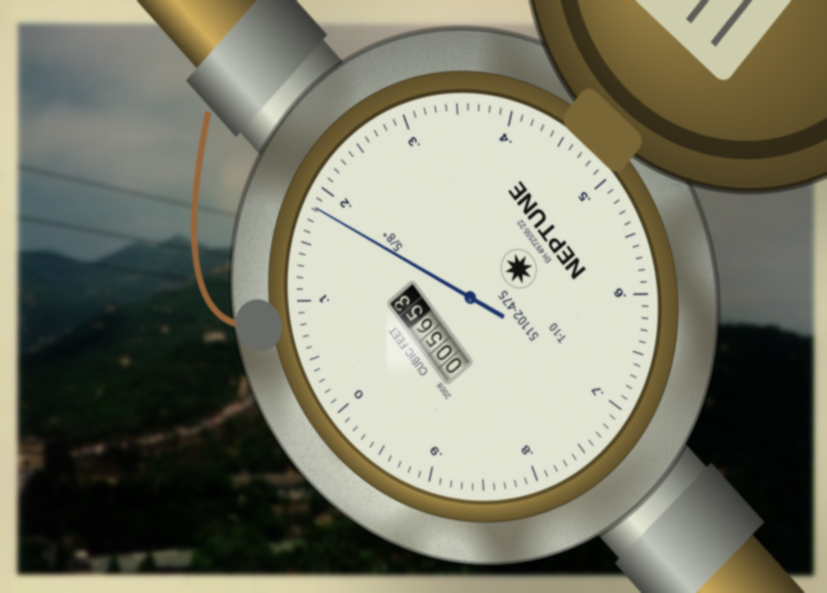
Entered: 5653.18 ft³
